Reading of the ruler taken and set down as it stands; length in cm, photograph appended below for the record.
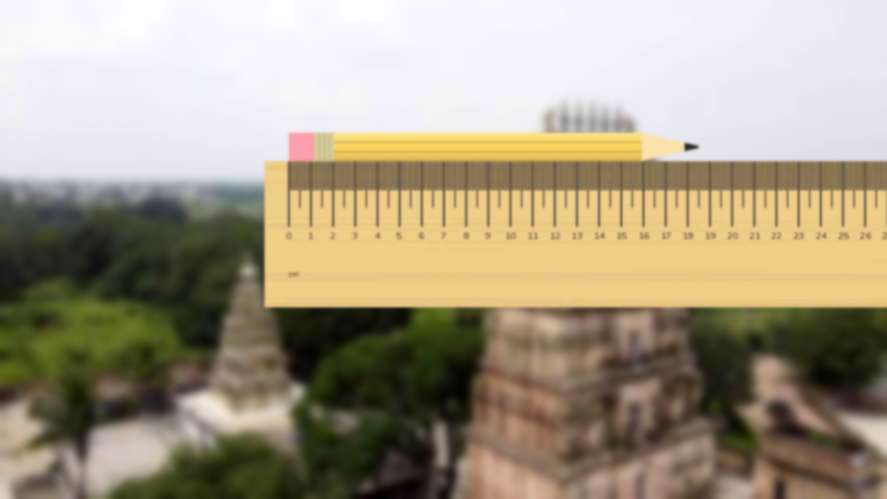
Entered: 18.5 cm
